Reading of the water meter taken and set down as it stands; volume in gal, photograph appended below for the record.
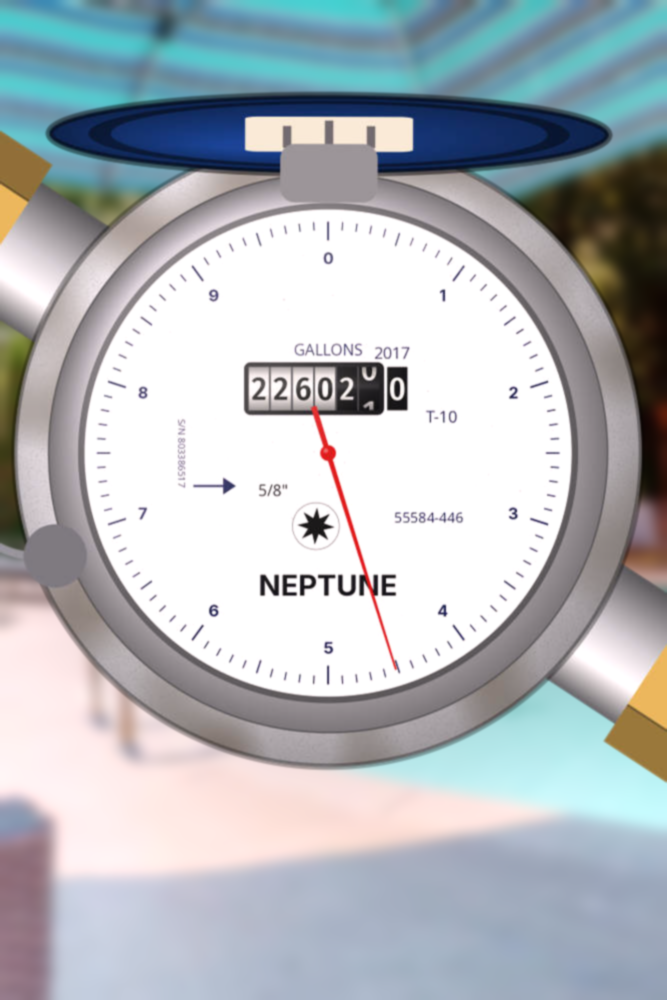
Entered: 2260204.5 gal
